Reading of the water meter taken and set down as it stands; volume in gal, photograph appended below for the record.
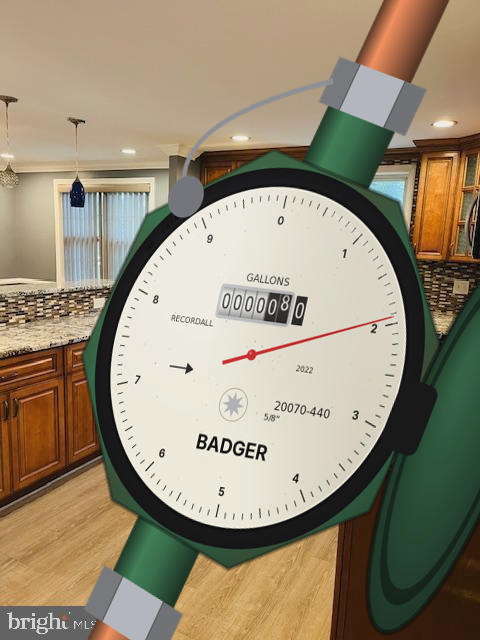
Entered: 81.9 gal
